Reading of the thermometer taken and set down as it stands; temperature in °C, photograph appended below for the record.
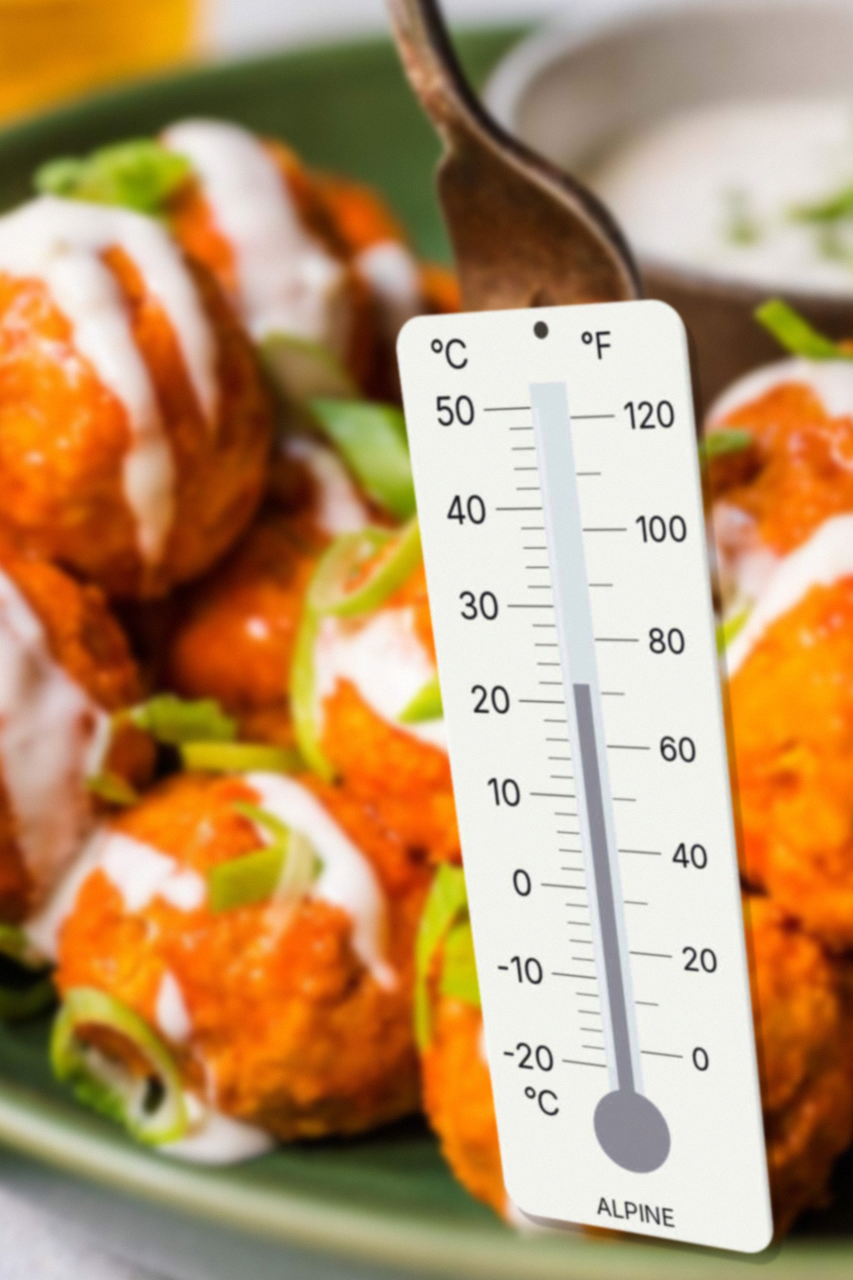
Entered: 22 °C
